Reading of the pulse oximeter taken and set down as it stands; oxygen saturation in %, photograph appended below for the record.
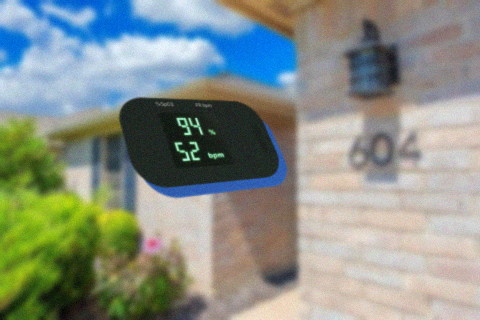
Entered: 94 %
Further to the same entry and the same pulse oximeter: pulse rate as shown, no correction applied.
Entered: 52 bpm
